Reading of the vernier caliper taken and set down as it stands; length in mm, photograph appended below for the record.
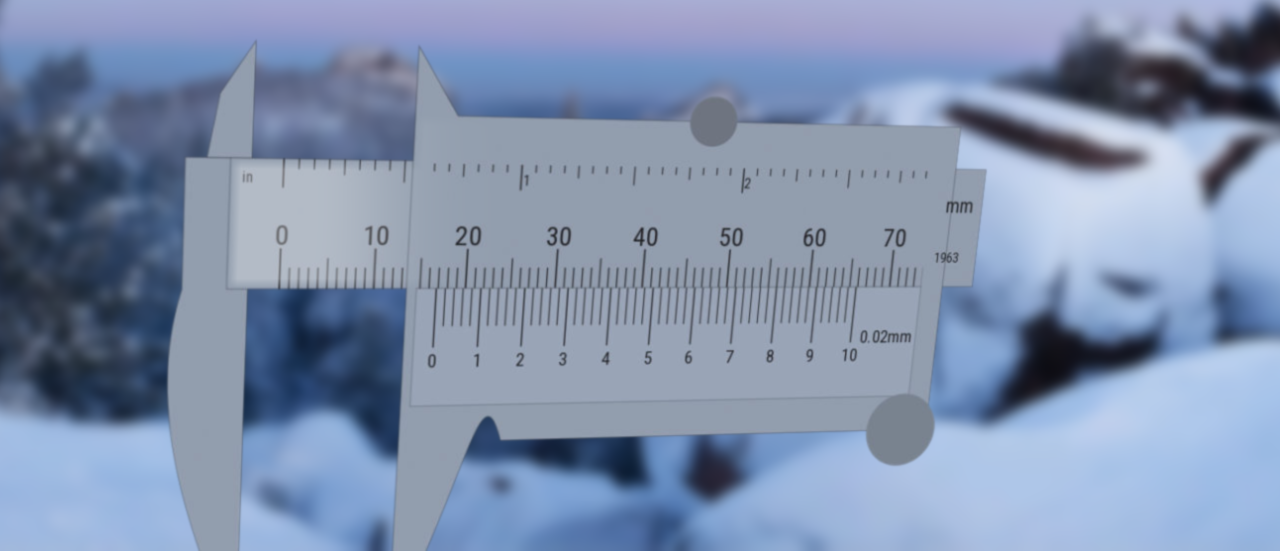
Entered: 16.8 mm
